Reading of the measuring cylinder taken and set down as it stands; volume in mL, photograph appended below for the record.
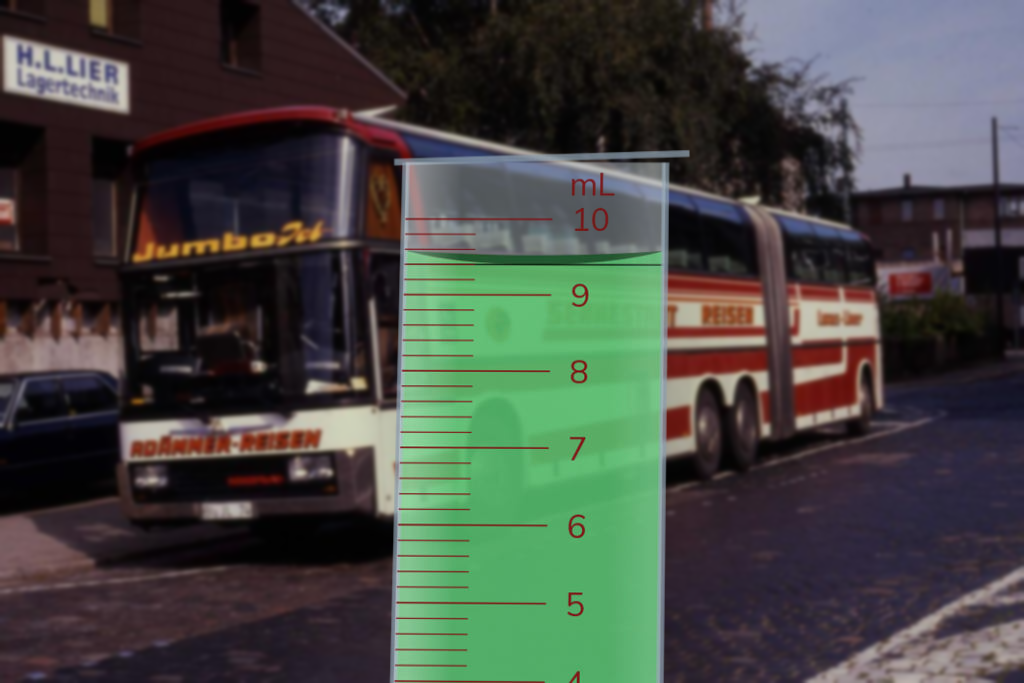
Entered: 9.4 mL
